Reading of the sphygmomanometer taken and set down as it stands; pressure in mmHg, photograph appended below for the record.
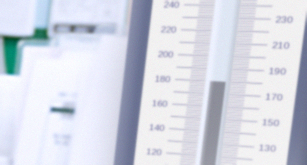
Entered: 180 mmHg
